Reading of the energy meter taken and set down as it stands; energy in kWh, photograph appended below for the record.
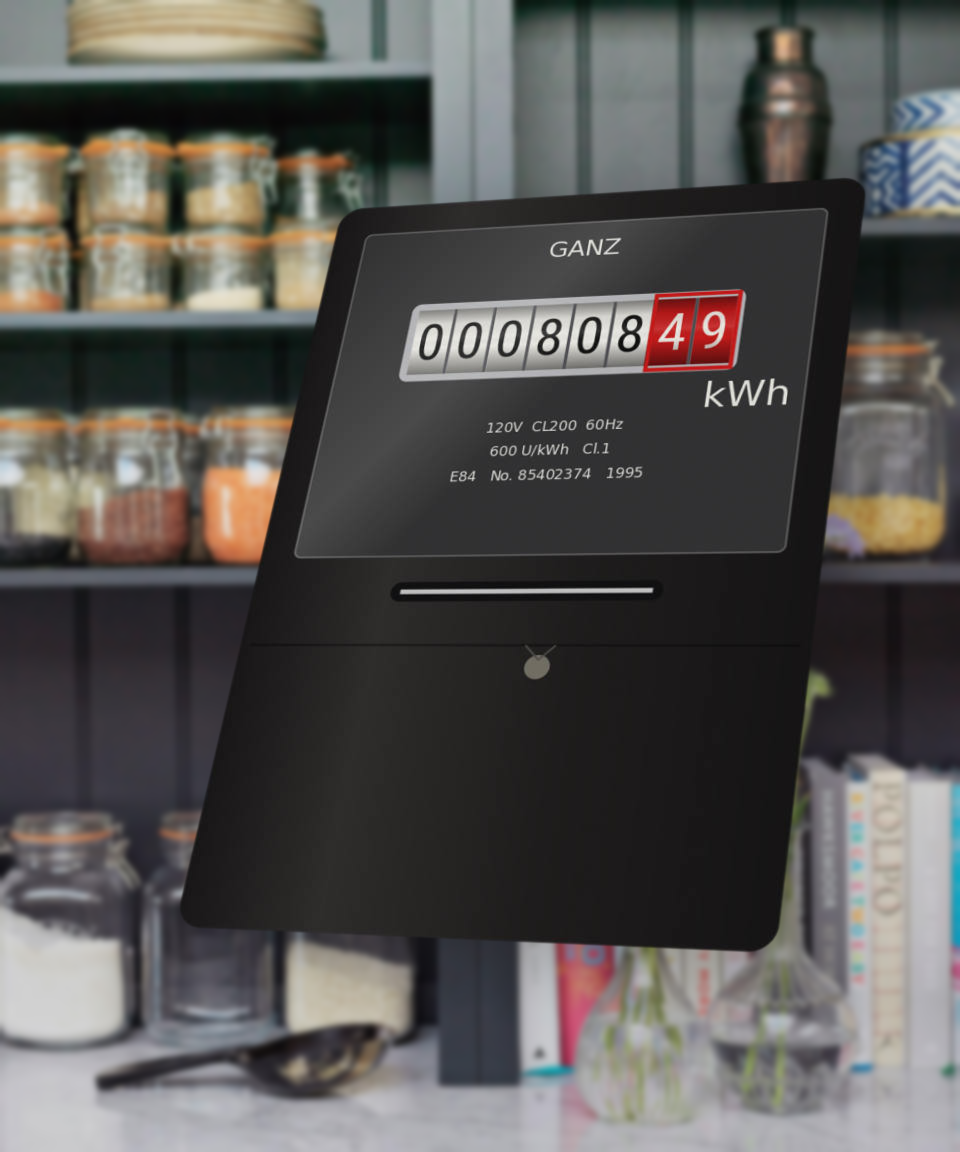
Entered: 808.49 kWh
